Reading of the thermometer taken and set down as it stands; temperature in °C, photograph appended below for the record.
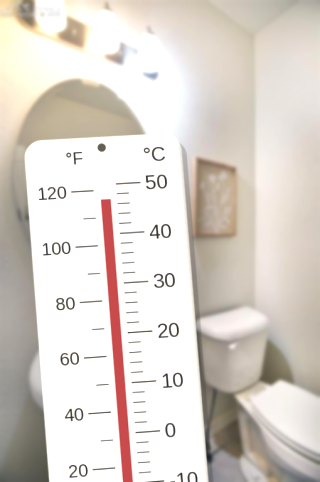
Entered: 47 °C
